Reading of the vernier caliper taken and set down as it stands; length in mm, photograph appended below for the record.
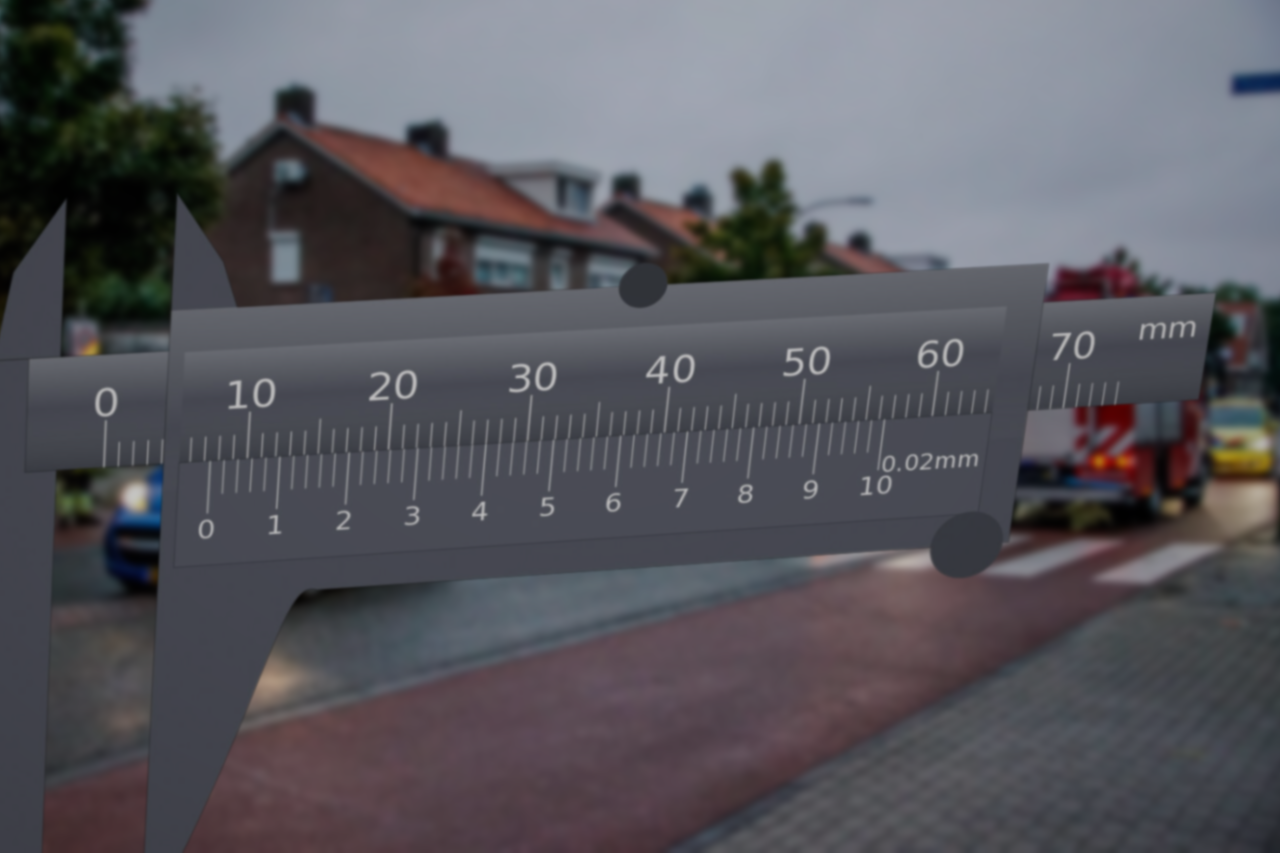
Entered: 7.4 mm
